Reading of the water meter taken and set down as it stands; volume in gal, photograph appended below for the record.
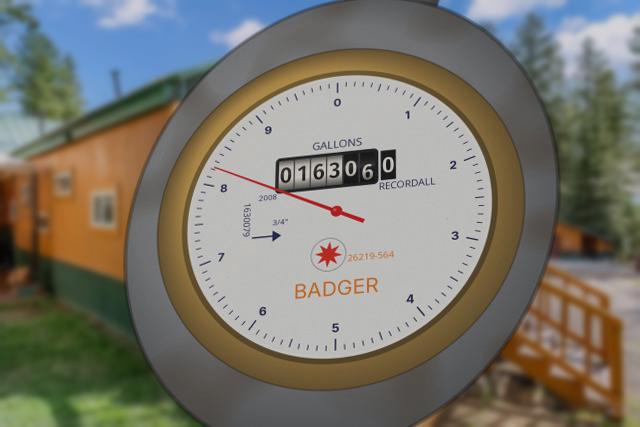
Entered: 163058.2 gal
